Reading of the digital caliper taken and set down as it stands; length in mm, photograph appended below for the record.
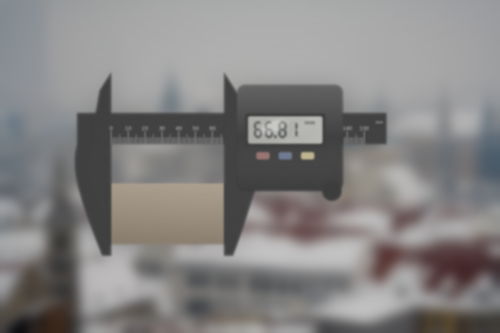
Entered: 66.81 mm
